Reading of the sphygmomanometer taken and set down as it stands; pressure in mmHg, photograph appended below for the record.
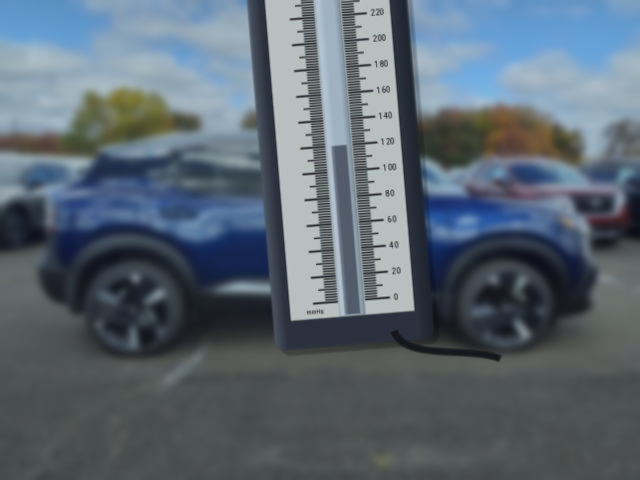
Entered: 120 mmHg
